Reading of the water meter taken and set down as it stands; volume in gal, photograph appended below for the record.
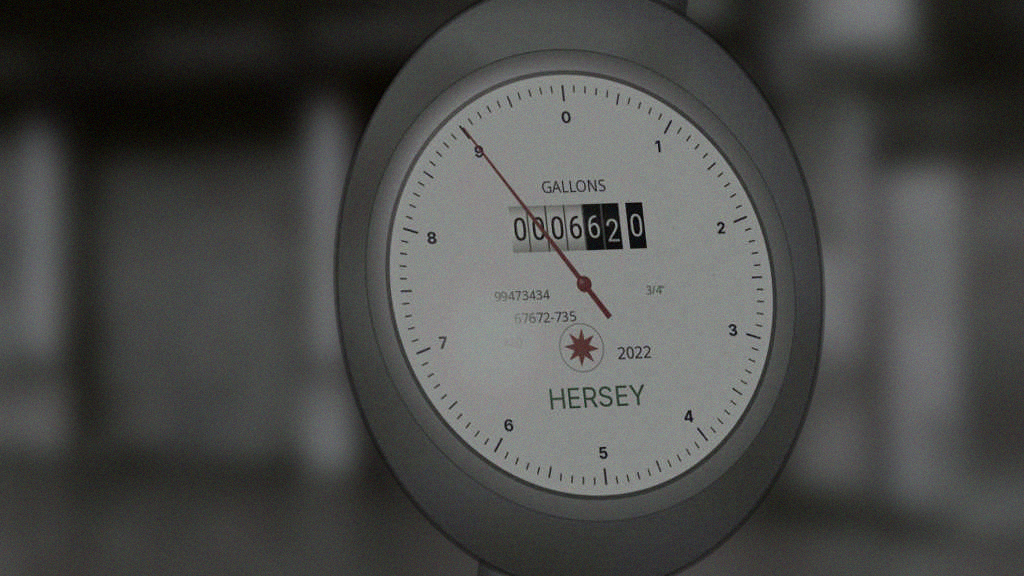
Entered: 6619.0 gal
